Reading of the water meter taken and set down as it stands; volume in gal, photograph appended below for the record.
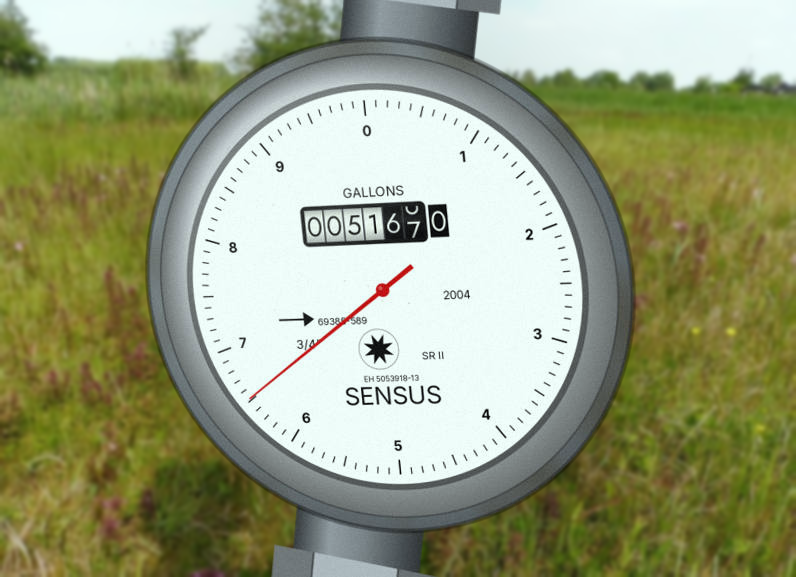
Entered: 51666.5 gal
